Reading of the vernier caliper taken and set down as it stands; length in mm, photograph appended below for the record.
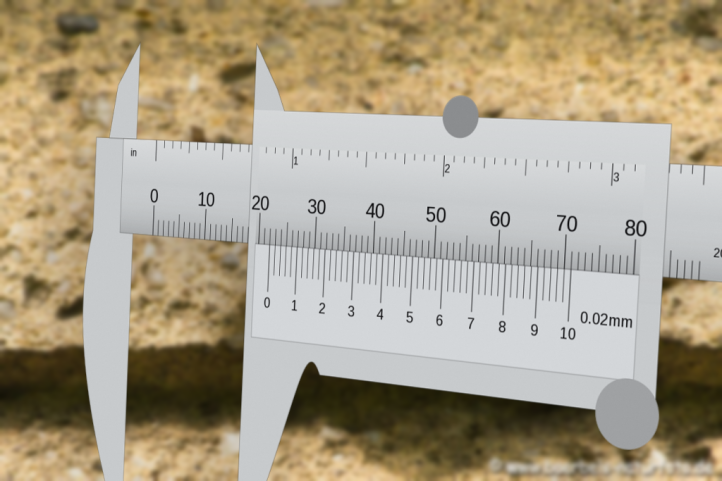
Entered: 22.0 mm
